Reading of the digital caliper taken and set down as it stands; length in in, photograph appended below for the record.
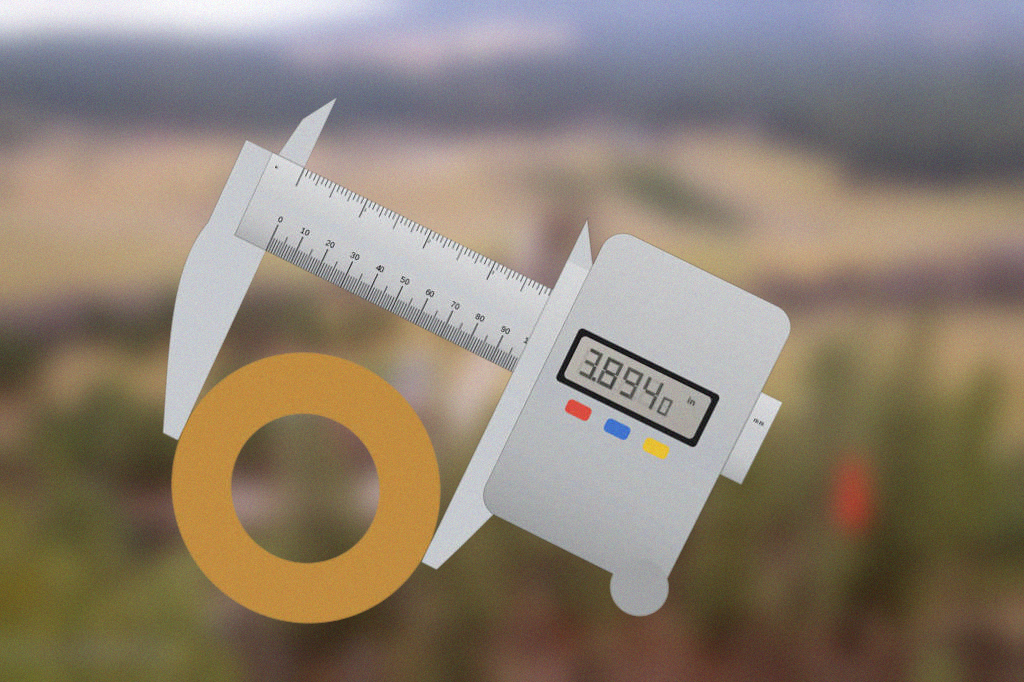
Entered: 3.8940 in
